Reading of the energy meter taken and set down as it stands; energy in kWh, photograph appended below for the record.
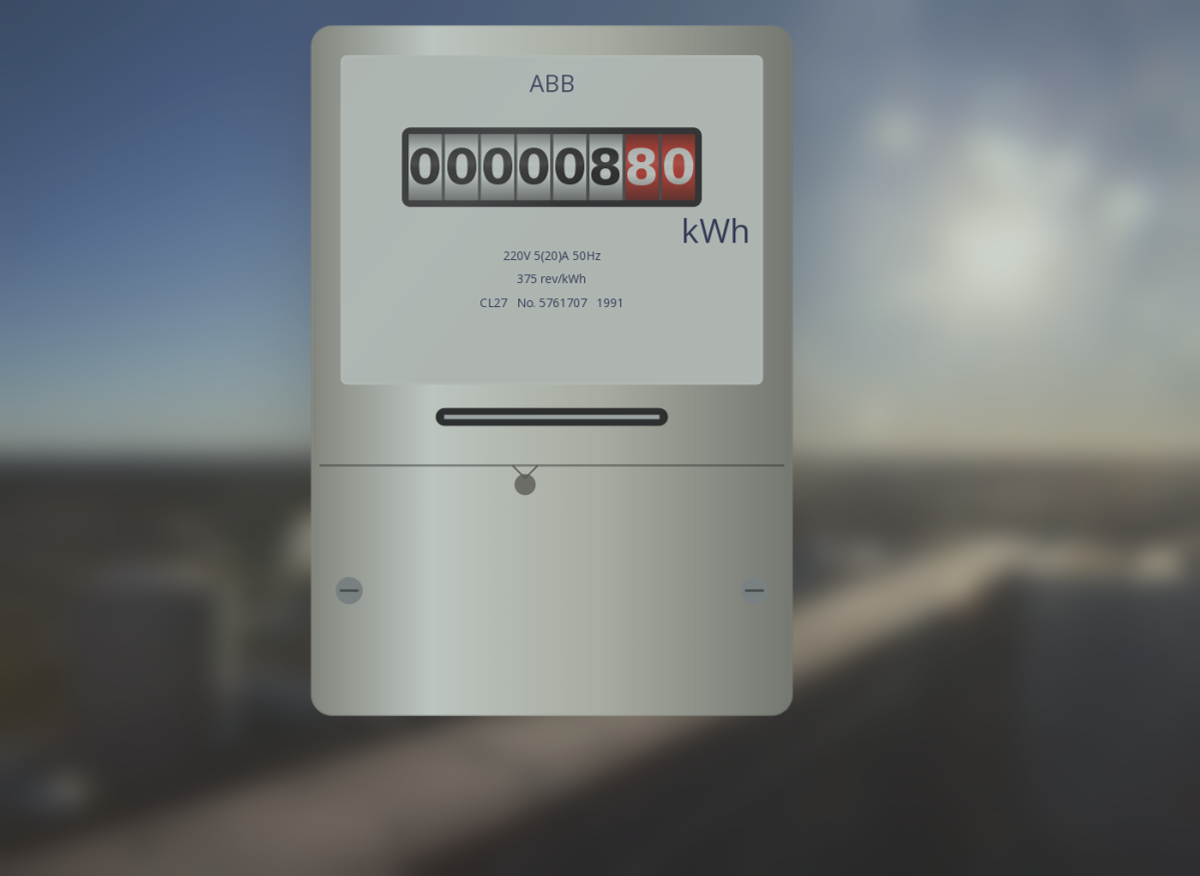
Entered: 8.80 kWh
